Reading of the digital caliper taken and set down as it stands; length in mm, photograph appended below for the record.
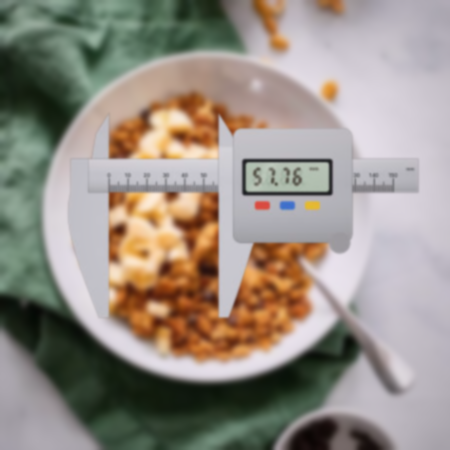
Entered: 57.76 mm
